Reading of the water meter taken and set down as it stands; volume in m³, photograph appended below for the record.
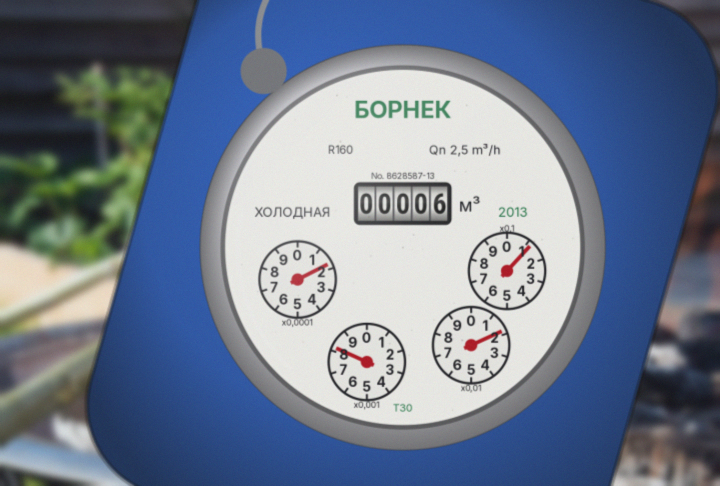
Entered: 6.1181 m³
